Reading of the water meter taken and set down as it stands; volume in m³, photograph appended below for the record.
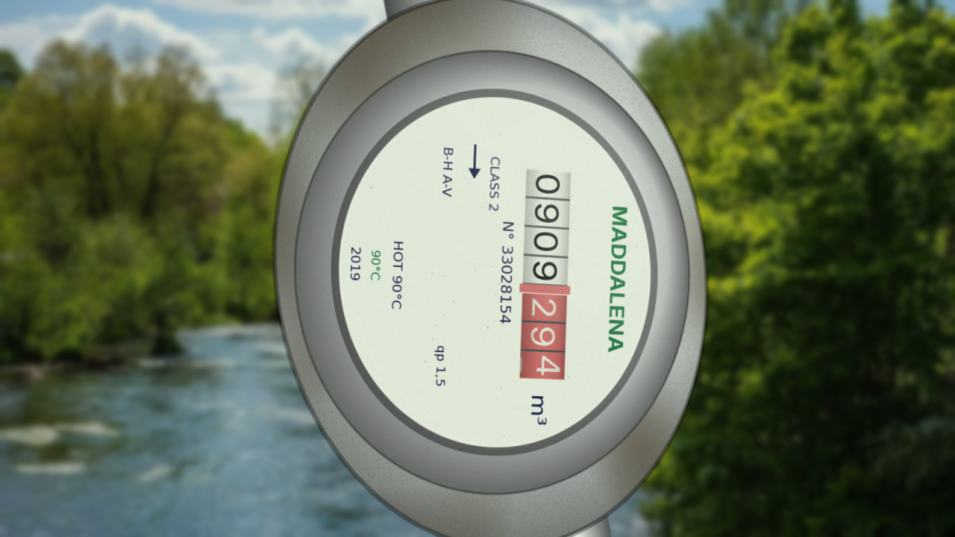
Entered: 909.294 m³
